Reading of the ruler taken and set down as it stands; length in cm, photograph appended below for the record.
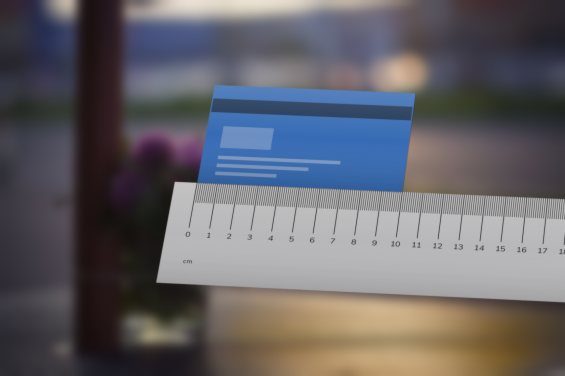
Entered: 10 cm
